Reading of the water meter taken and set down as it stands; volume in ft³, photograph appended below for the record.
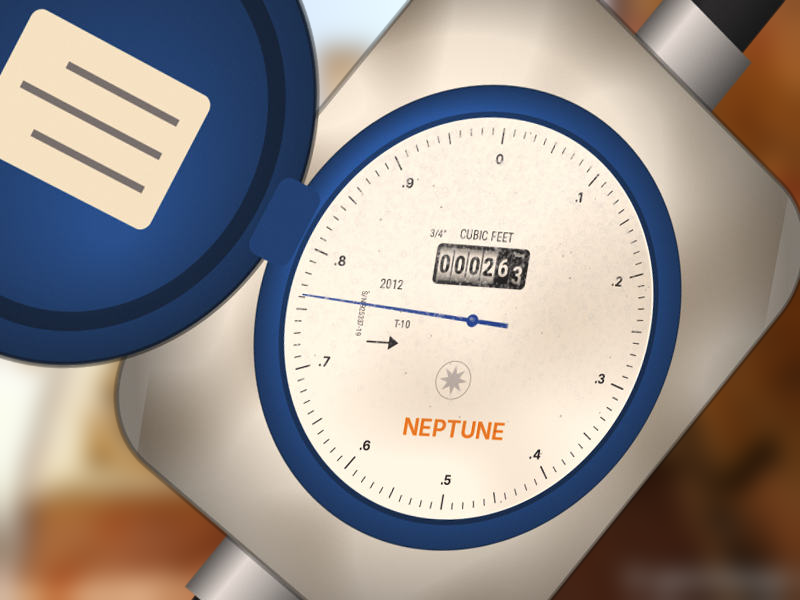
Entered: 262.76 ft³
